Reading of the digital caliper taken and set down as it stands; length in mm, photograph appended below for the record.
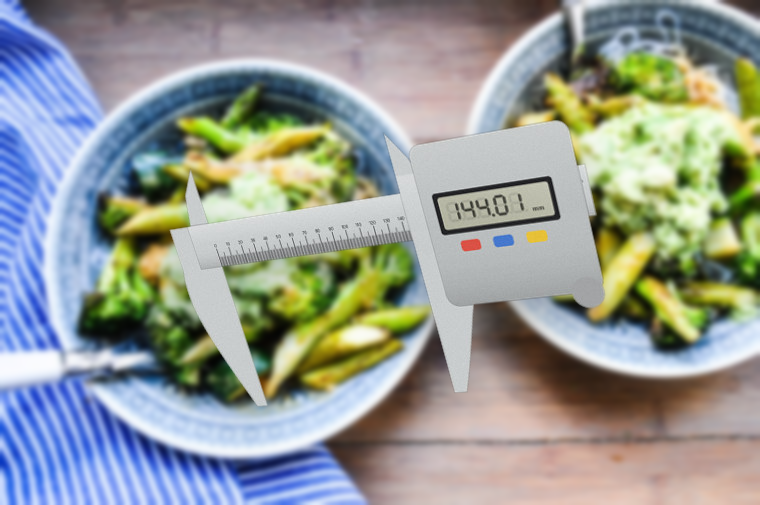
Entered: 144.01 mm
